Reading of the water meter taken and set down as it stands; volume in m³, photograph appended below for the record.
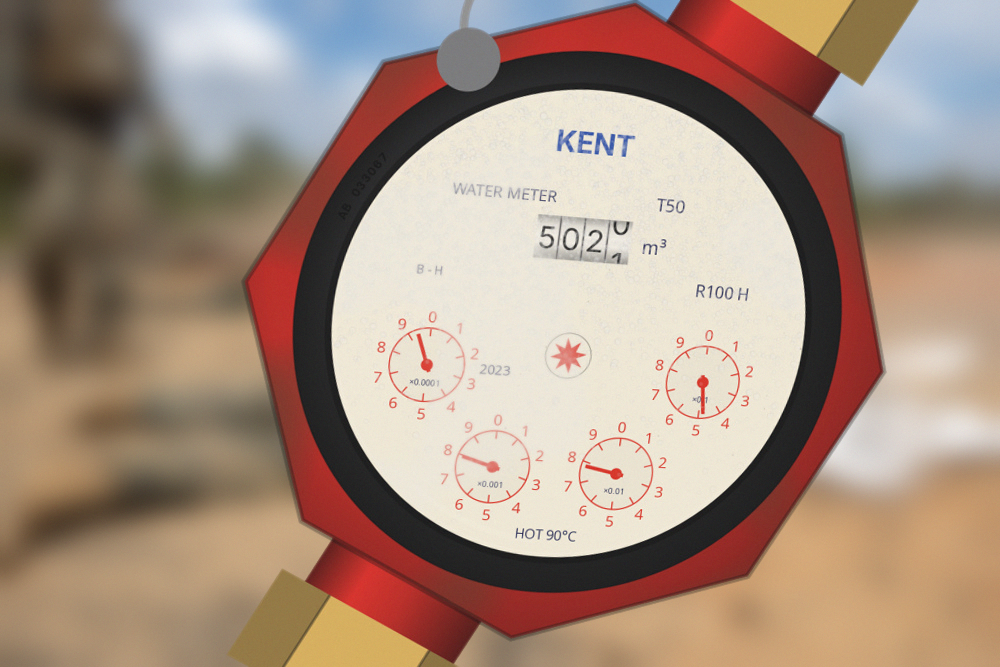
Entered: 5020.4779 m³
